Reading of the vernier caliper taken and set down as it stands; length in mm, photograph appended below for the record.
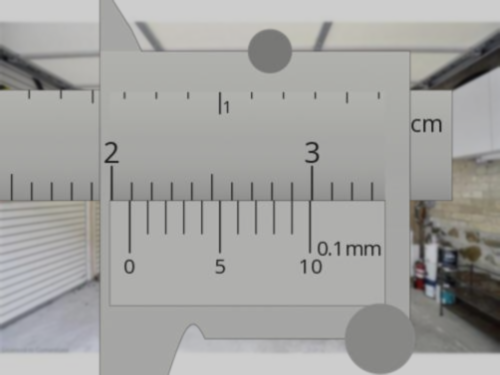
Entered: 20.9 mm
